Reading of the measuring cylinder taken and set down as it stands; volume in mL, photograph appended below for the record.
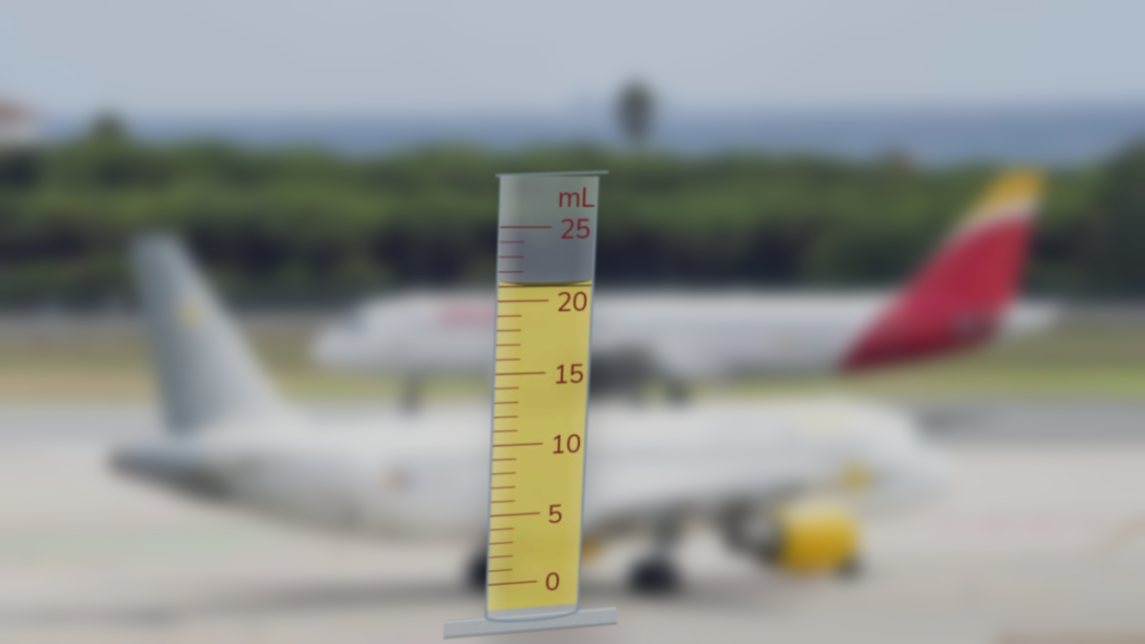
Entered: 21 mL
